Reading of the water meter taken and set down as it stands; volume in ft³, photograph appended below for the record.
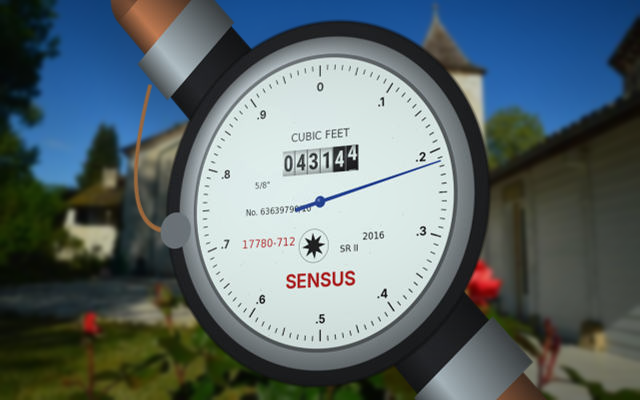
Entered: 43144.21 ft³
